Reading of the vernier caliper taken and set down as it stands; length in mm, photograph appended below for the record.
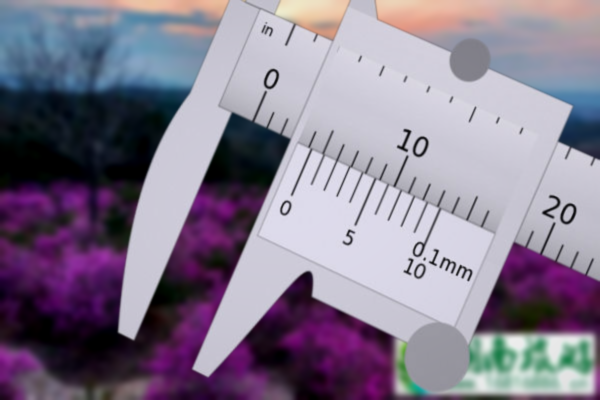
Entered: 4.2 mm
